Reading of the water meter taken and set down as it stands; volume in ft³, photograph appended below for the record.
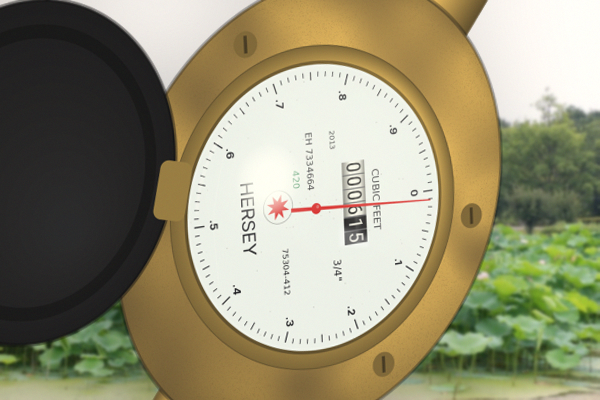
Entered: 615.01 ft³
